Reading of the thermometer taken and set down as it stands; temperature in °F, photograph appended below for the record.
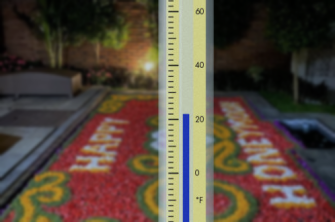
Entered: 22 °F
